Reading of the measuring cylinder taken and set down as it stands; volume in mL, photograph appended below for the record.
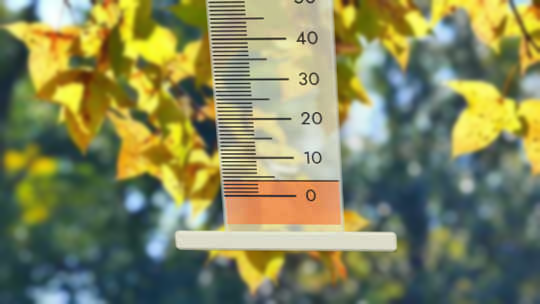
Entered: 4 mL
